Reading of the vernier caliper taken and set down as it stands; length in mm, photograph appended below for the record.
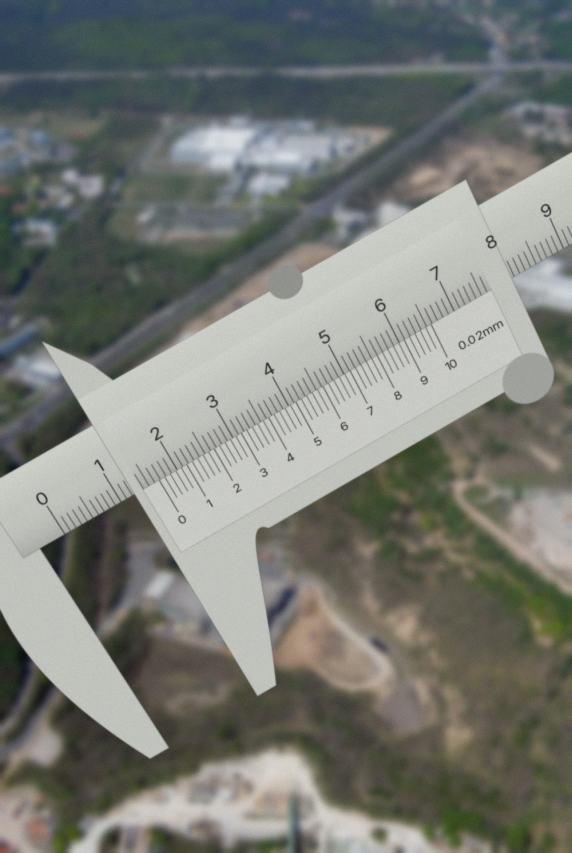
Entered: 16.8 mm
